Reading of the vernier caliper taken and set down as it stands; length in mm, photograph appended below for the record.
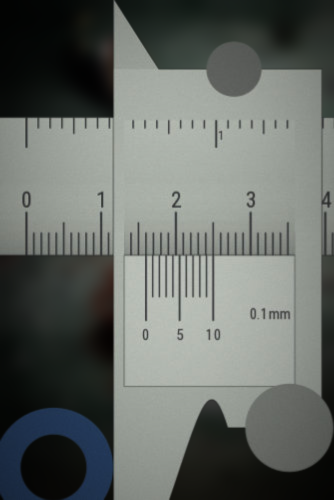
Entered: 16.0 mm
